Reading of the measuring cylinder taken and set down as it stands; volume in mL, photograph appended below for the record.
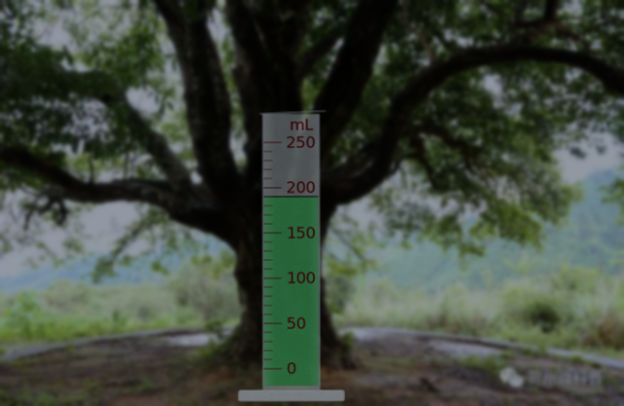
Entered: 190 mL
